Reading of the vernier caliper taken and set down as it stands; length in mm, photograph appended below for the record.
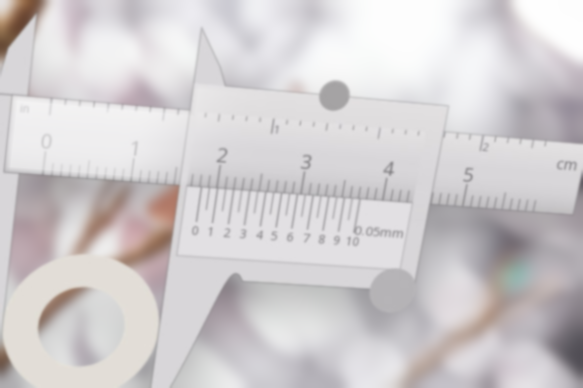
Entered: 18.2 mm
